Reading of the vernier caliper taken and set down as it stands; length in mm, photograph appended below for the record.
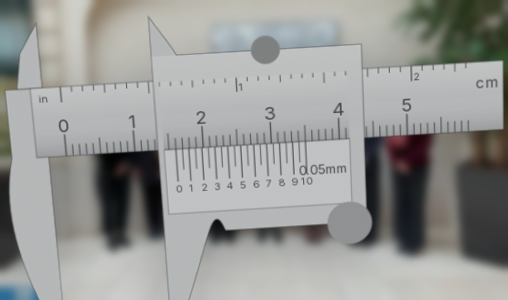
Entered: 16.0 mm
